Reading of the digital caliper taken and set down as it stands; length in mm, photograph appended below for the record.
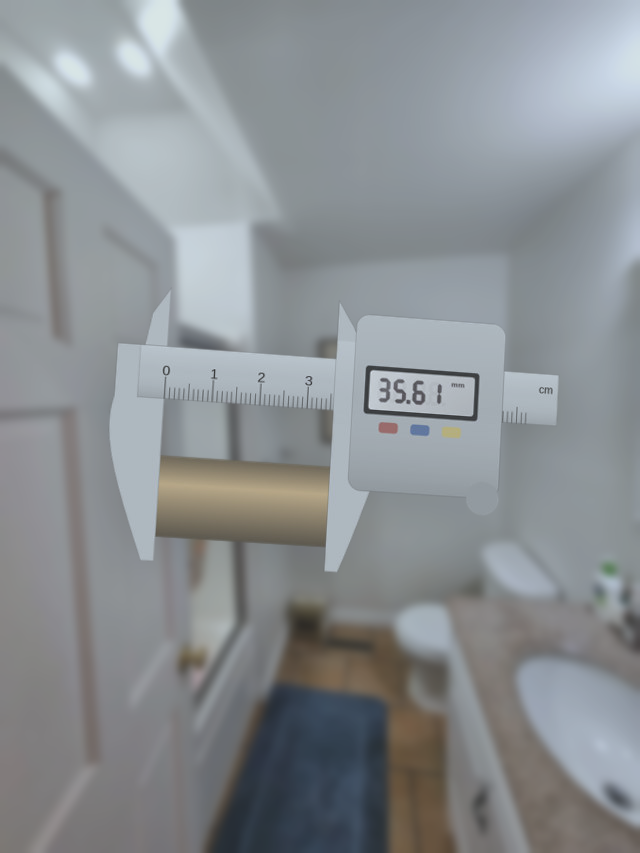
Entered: 35.61 mm
